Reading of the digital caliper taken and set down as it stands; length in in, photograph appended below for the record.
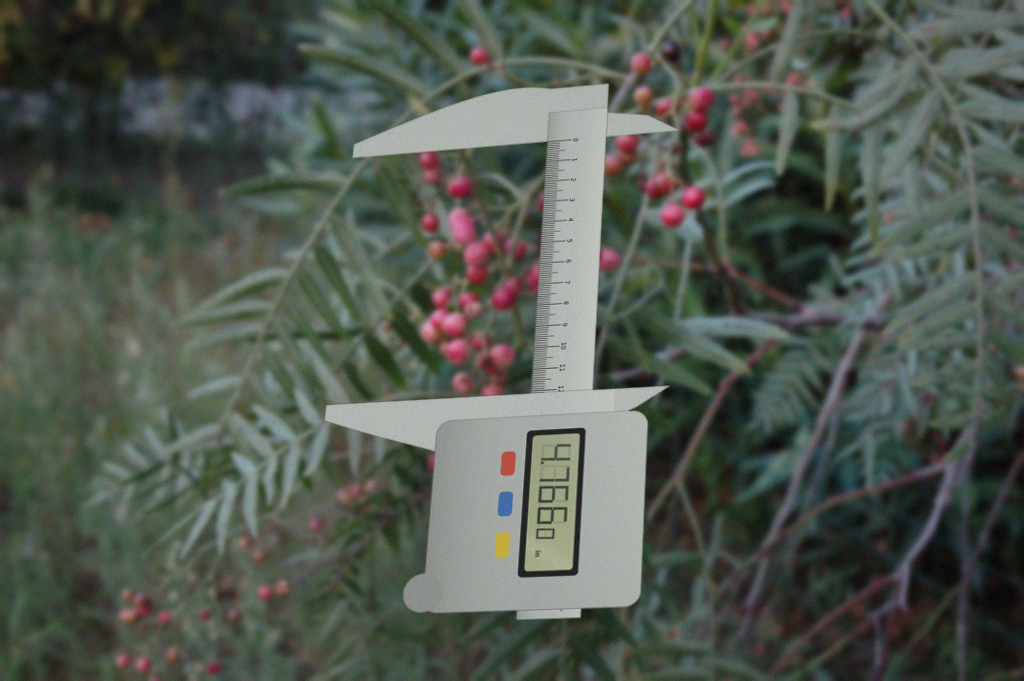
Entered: 4.7660 in
